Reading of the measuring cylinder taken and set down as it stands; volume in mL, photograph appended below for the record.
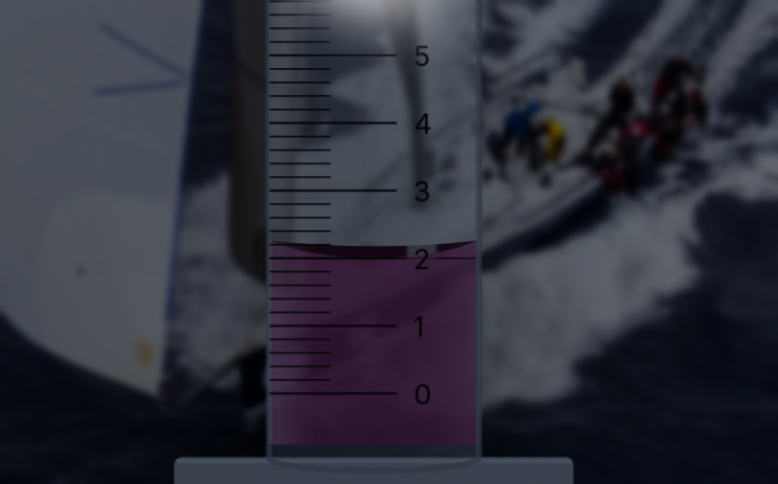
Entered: 2 mL
